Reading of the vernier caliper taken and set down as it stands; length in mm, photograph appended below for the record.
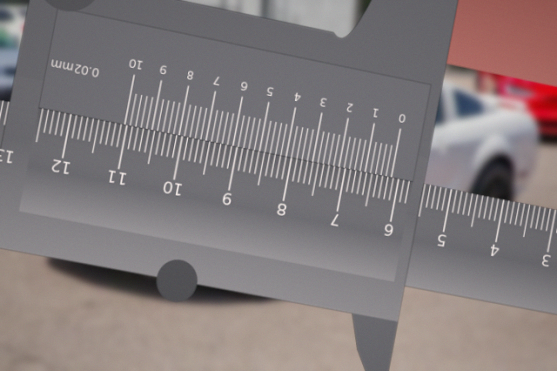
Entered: 61.4 mm
